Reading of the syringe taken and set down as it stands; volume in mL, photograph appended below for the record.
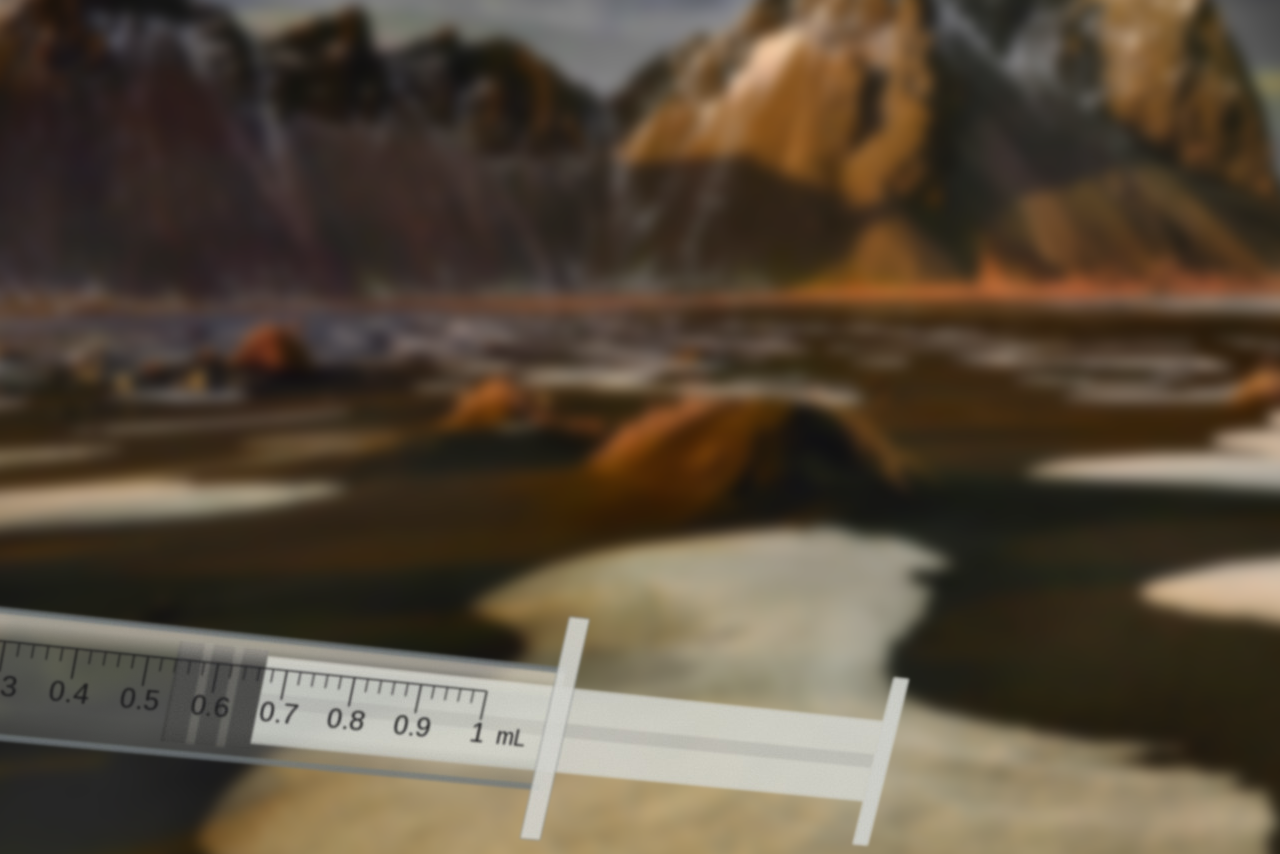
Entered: 0.54 mL
